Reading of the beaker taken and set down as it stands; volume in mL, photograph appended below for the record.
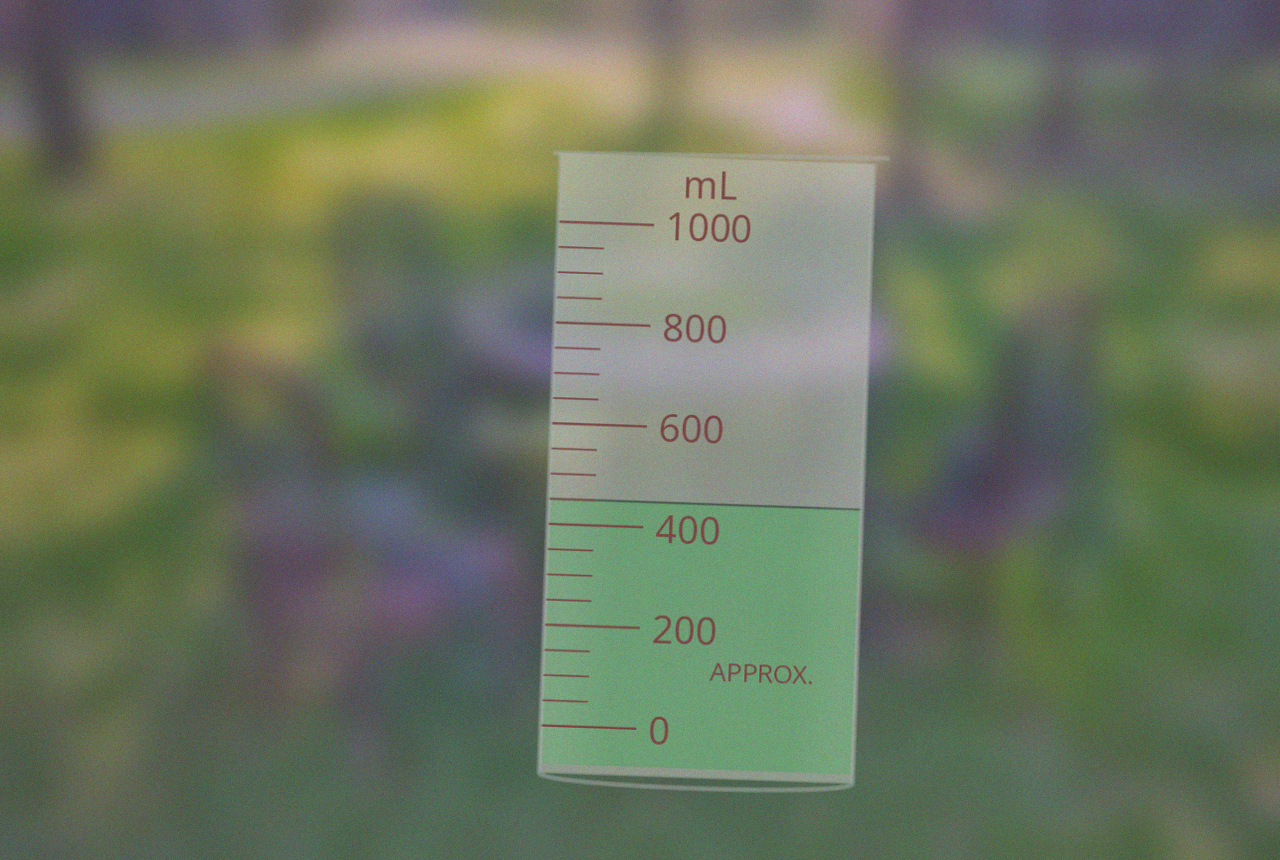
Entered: 450 mL
